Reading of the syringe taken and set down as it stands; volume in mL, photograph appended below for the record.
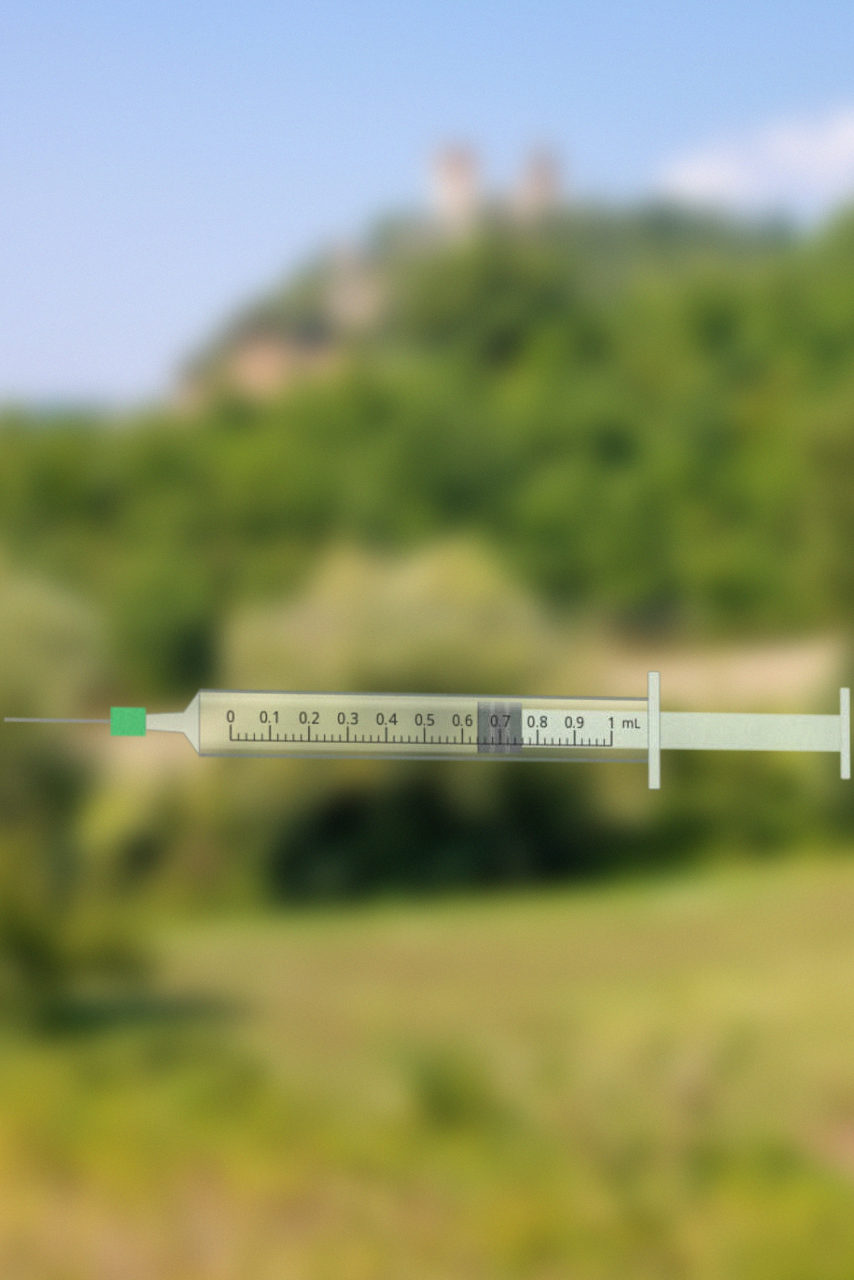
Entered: 0.64 mL
